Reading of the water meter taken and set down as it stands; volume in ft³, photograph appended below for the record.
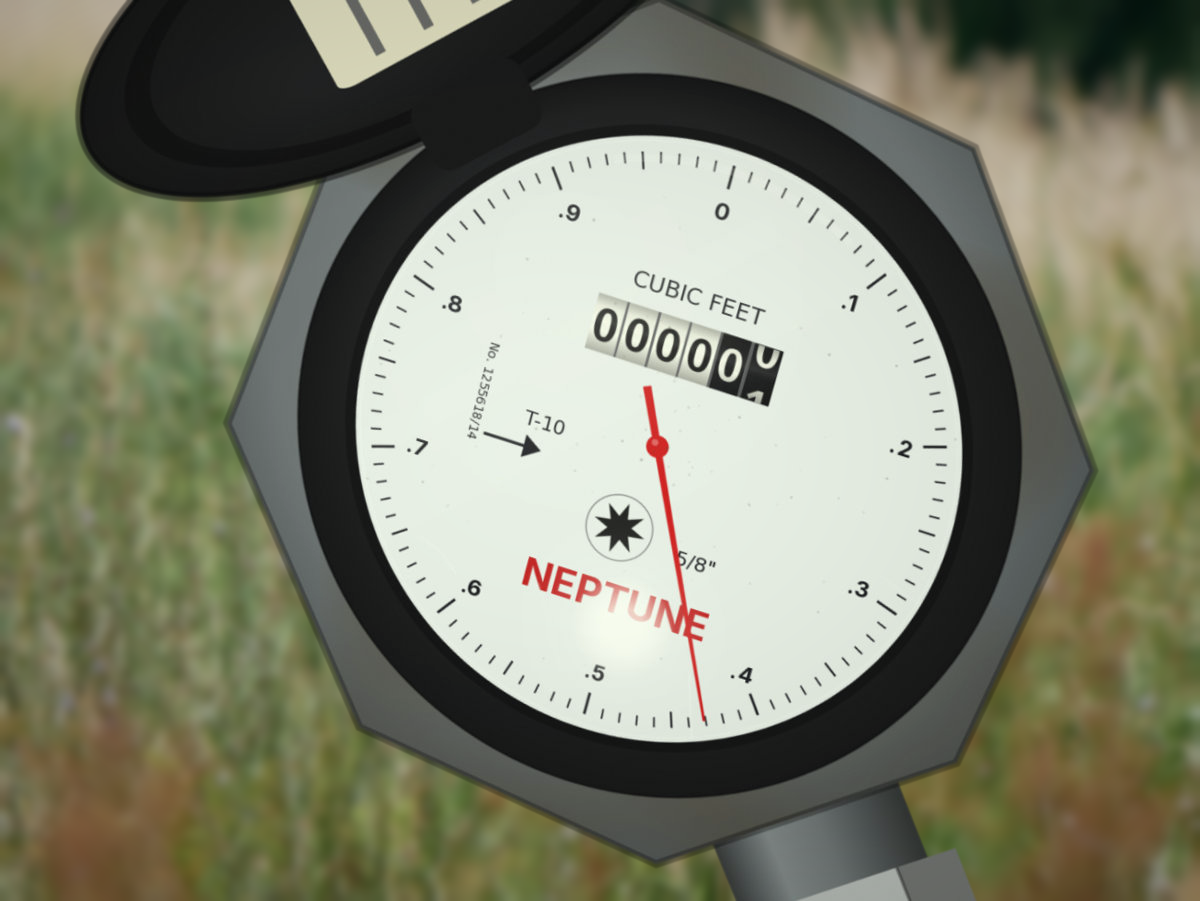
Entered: 0.43 ft³
